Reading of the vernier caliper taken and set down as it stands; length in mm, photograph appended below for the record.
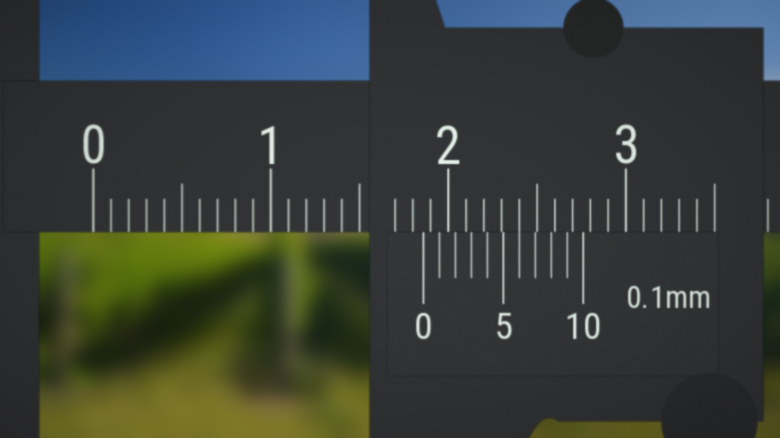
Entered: 18.6 mm
